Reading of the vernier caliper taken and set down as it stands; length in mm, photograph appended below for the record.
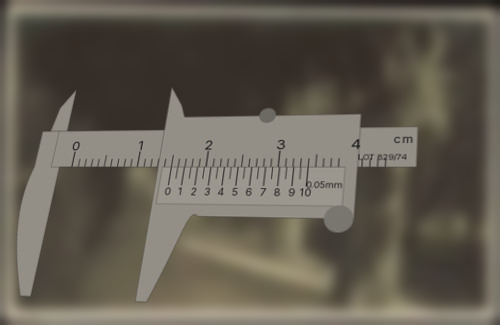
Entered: 15.0 mm
